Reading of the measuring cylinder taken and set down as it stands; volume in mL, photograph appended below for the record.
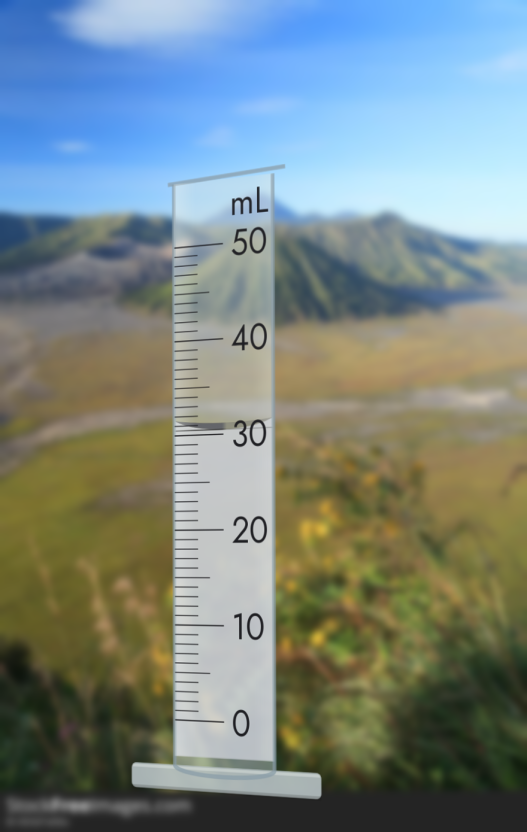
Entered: 30.5 mL
